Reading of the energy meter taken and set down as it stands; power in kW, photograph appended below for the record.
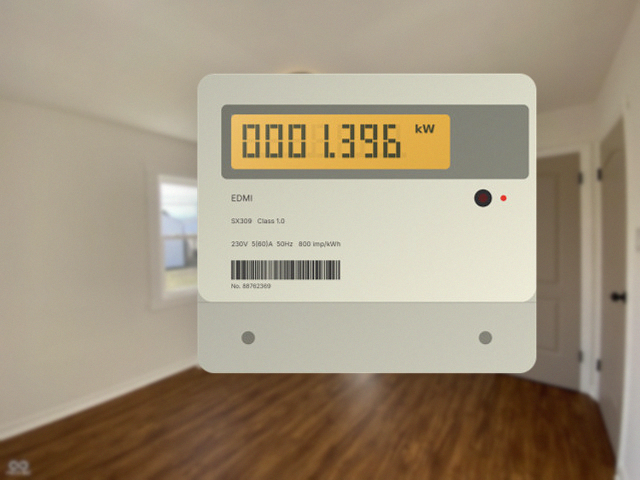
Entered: 1.396 kW
